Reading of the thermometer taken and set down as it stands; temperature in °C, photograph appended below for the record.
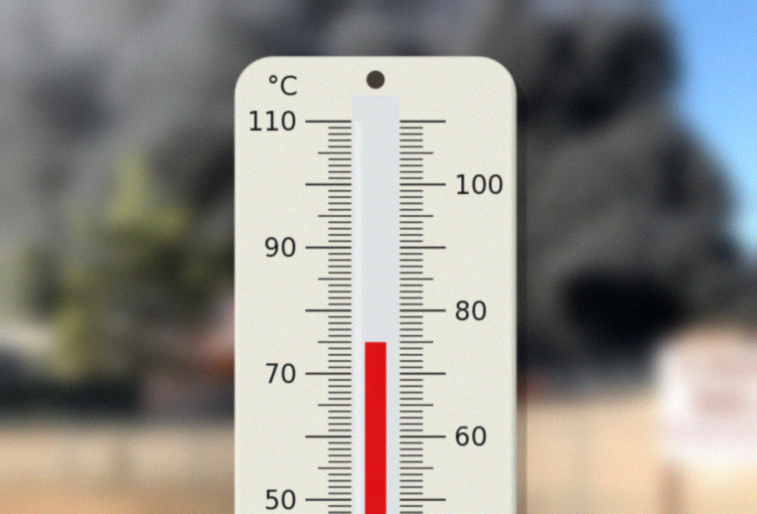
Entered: 75 °C
